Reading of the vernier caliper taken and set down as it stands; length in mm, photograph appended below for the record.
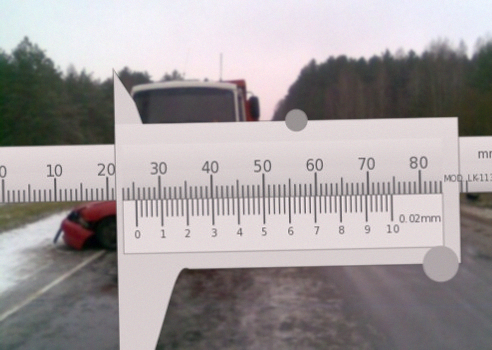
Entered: 25.5 mm
